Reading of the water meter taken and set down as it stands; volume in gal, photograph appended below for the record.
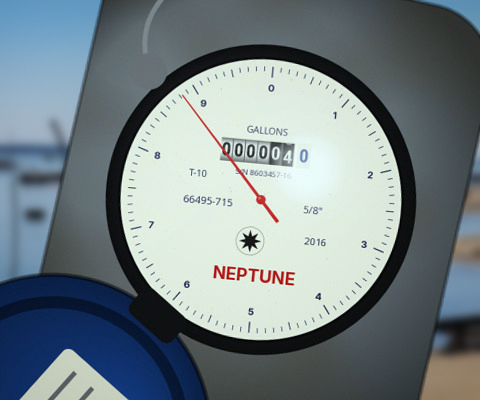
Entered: 38.8 gal
